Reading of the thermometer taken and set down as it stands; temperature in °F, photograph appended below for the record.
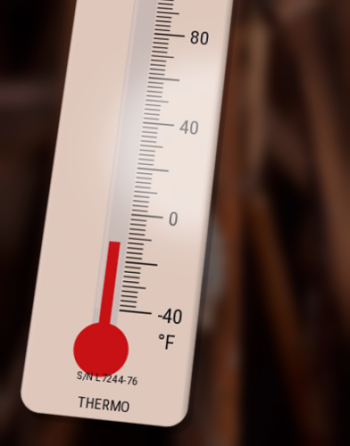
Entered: -12 °F
